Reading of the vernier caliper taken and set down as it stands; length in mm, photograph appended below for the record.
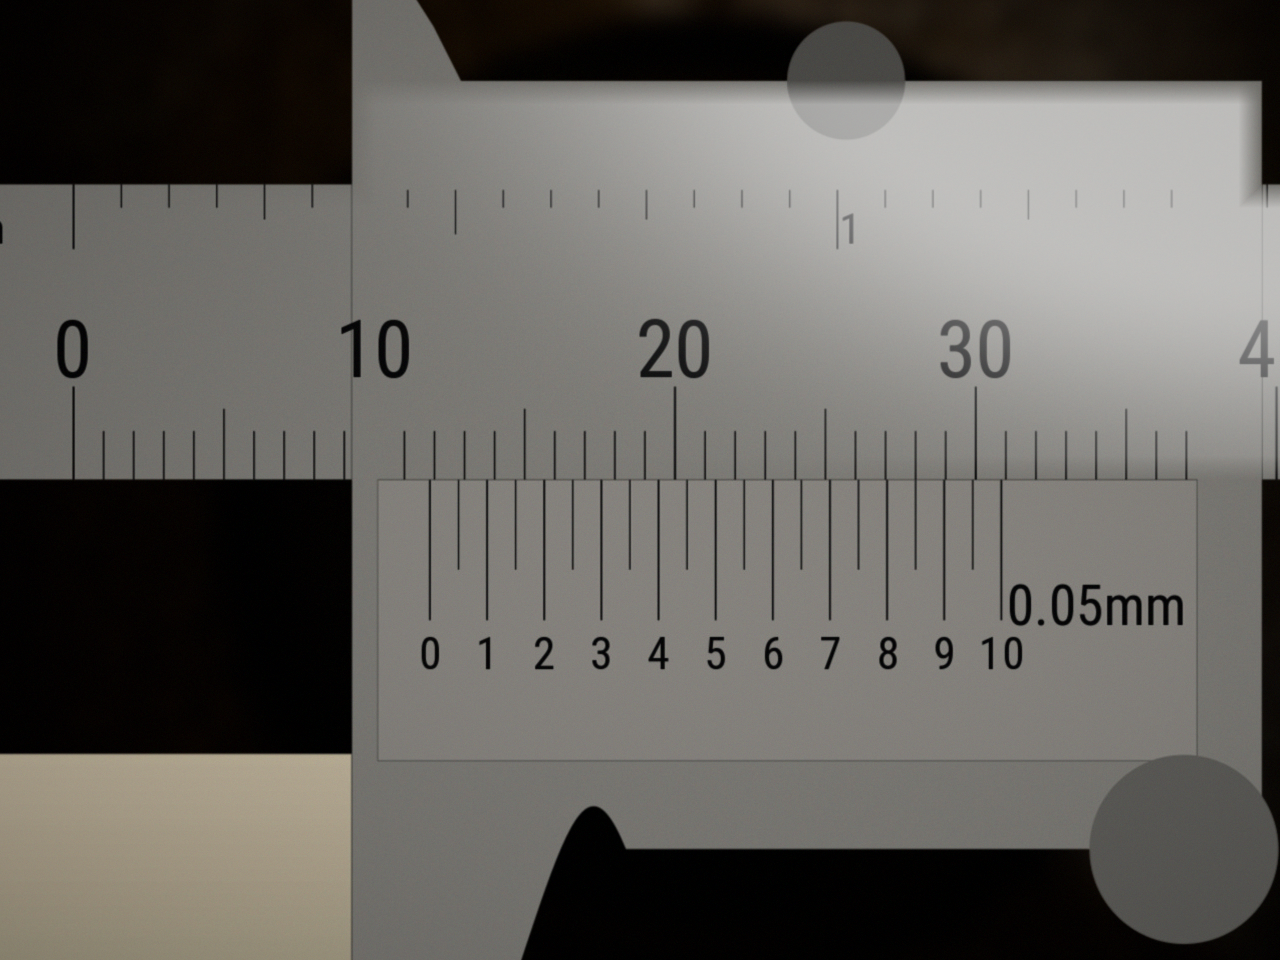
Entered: 11.85 mm
